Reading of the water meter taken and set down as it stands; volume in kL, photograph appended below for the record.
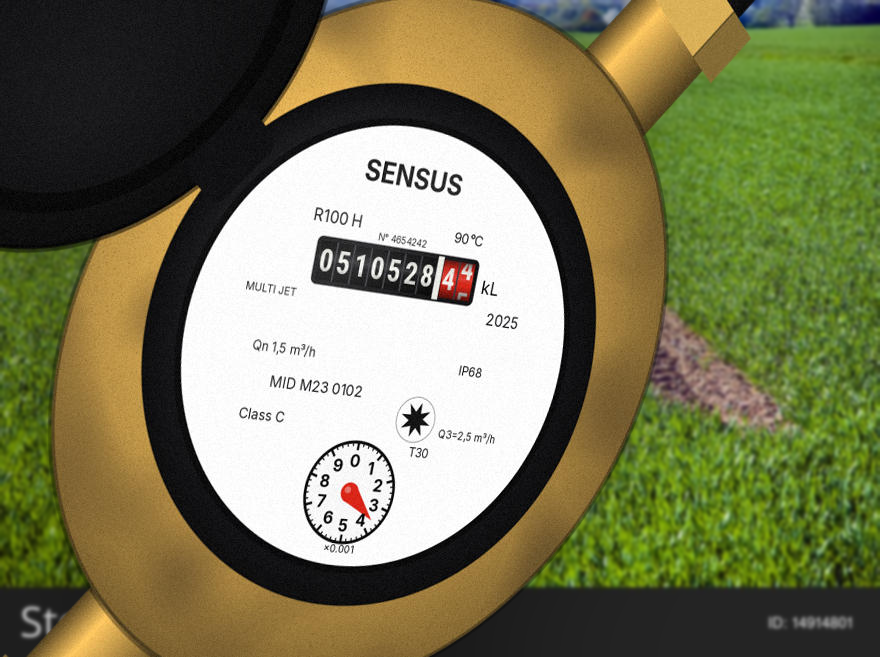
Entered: 510528.443 kL
